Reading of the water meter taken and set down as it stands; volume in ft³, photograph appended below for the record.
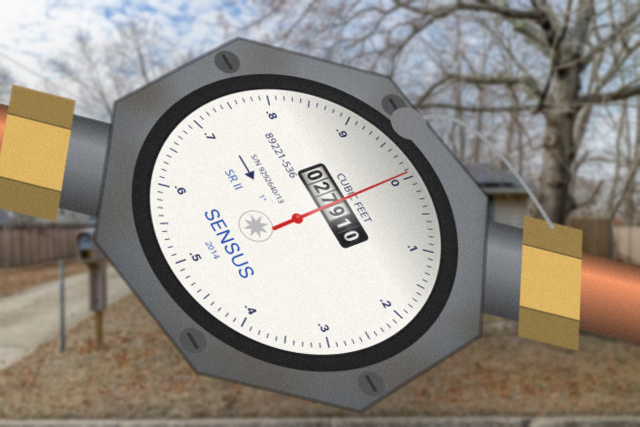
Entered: 27909.99 ft³
